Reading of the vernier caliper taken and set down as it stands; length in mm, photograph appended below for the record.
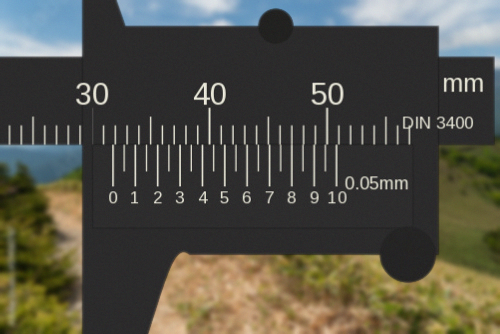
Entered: 31.8 mm
